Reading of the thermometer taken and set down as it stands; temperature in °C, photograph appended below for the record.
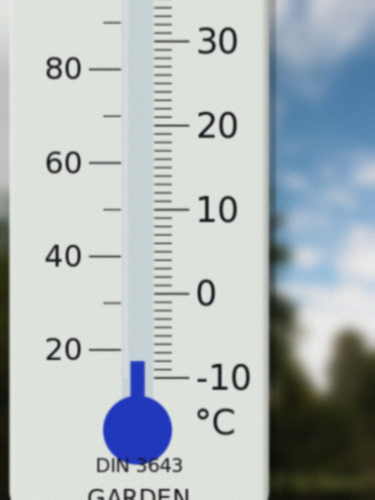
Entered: -8 °C
